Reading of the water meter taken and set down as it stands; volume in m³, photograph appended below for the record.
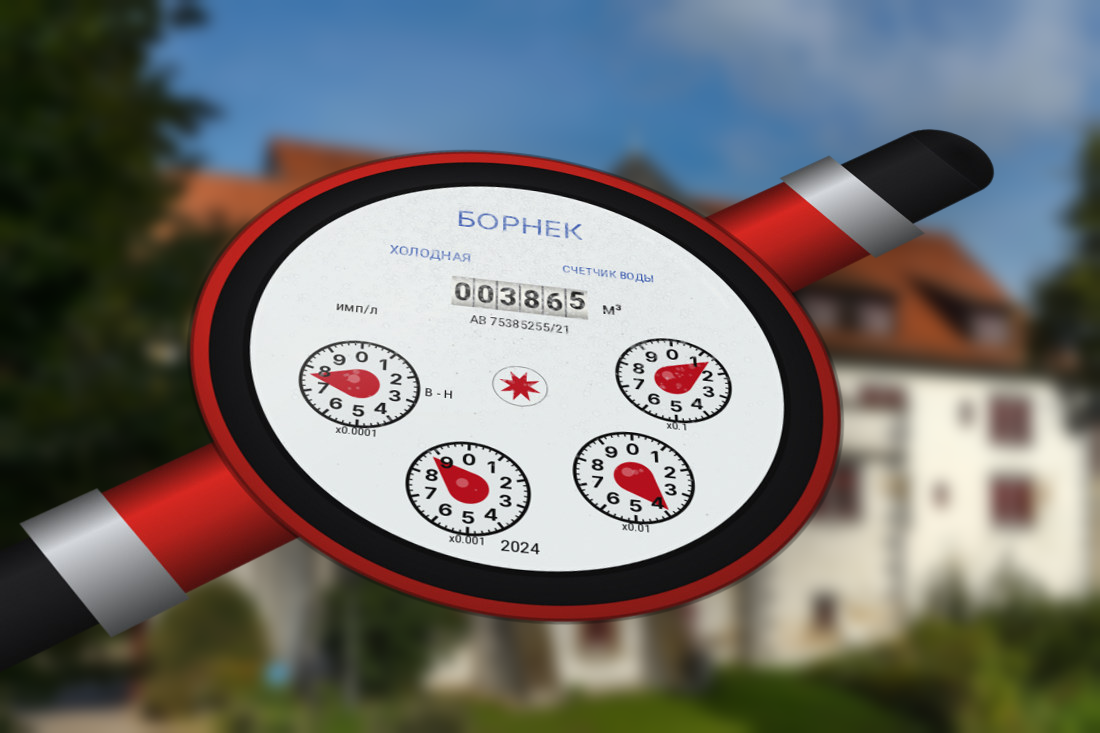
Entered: 3865.1387 m³
